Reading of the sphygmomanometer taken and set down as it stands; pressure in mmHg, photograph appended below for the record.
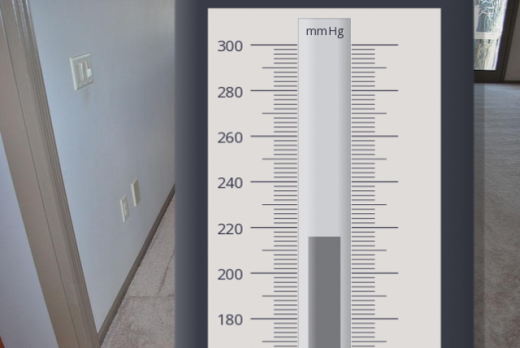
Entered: 216 mmHg
